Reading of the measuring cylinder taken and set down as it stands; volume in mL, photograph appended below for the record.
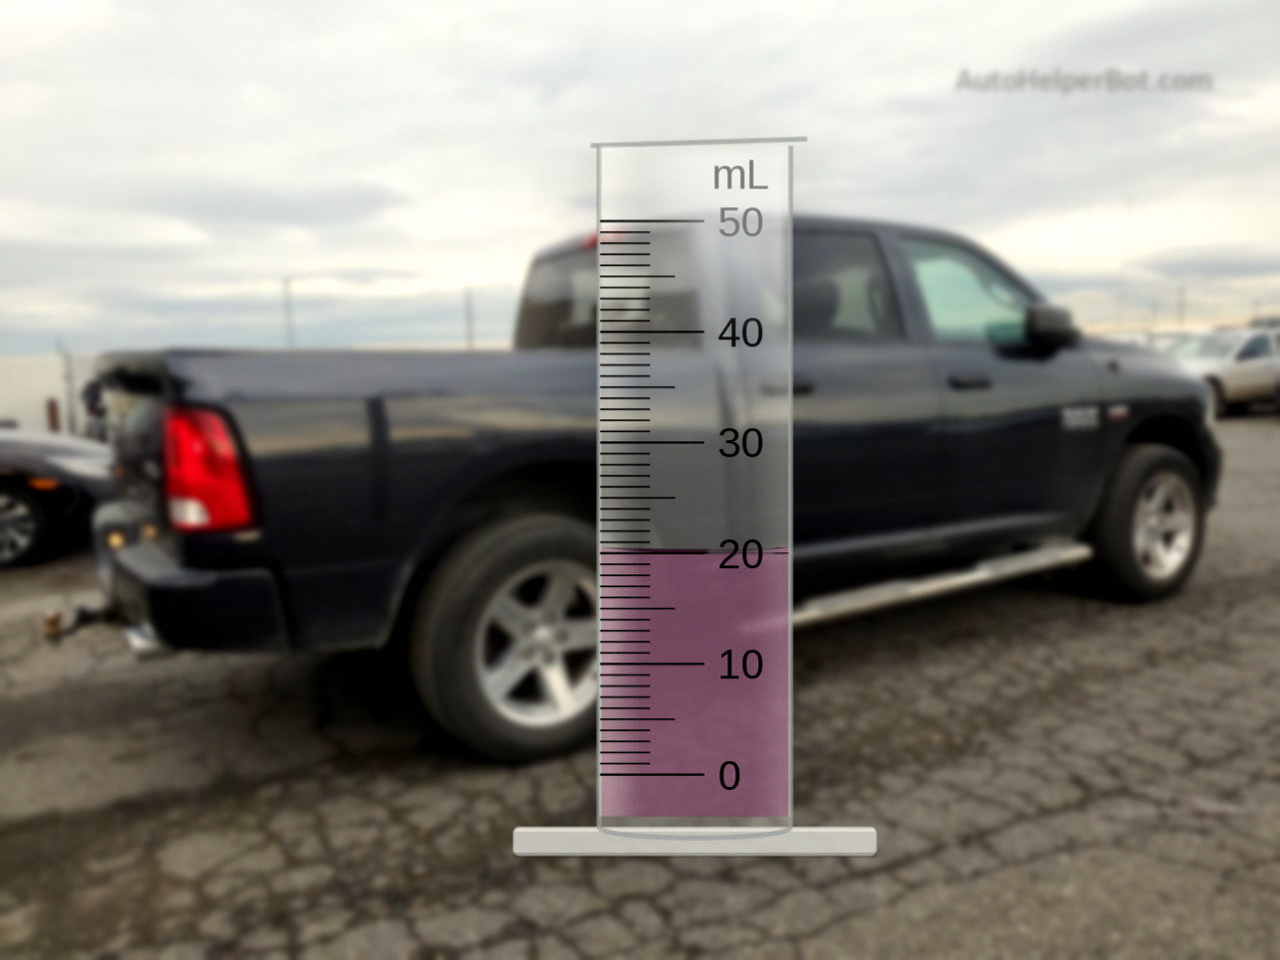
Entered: 20 mL
